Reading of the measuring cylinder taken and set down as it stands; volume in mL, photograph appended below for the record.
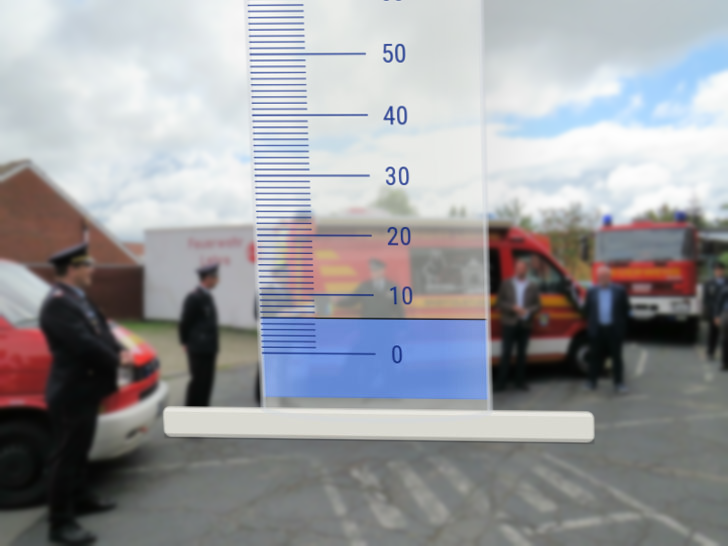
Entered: 6 mL
